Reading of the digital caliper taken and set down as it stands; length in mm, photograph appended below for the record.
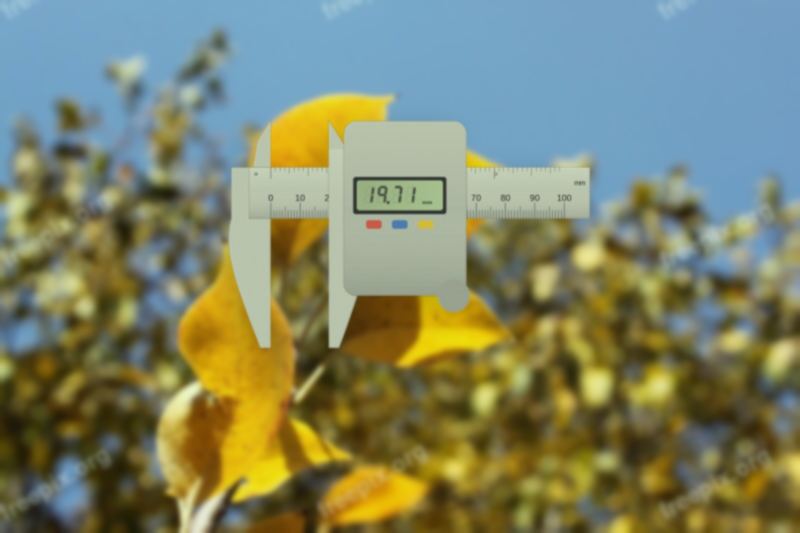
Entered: 19.71 mm
